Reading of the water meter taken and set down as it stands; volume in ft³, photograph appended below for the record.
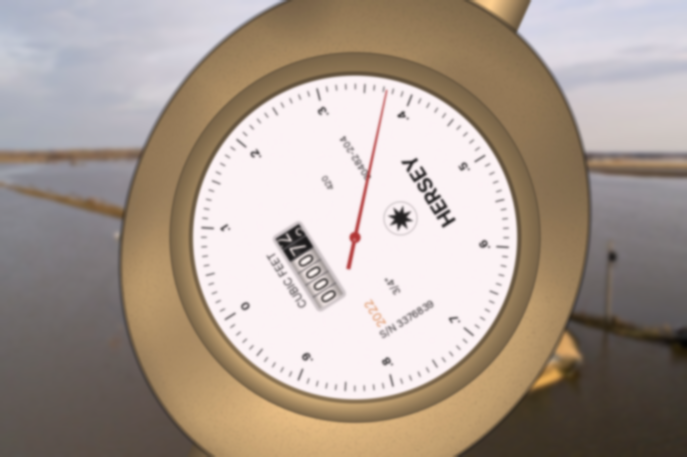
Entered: 72.37 ft³
